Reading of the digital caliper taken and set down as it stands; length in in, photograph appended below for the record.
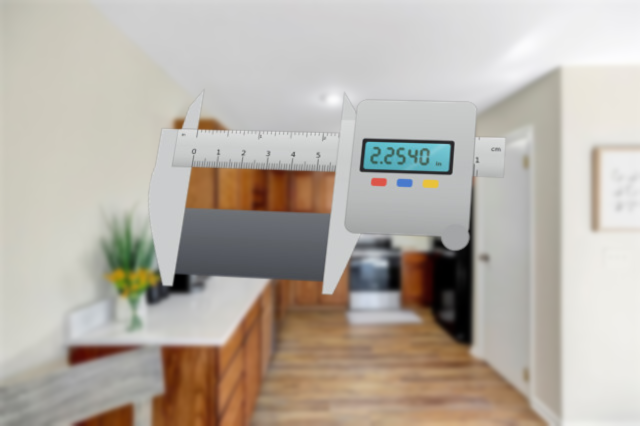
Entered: 2.2540 in
